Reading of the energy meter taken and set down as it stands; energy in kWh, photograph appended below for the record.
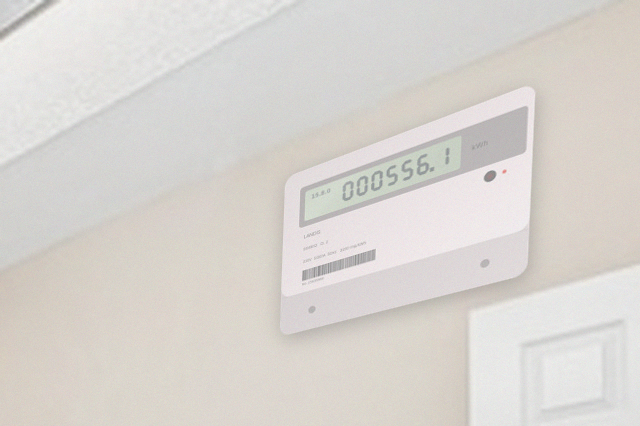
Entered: 556.1 kWh
